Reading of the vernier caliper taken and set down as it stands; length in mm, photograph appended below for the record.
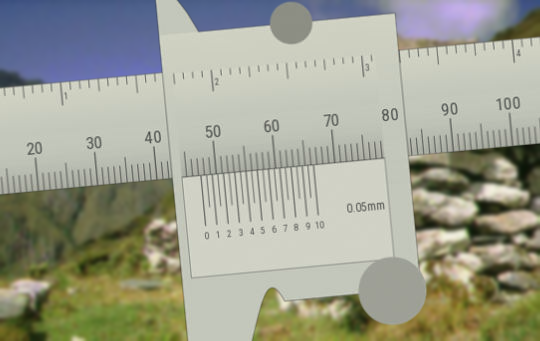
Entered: 47.4 mm
